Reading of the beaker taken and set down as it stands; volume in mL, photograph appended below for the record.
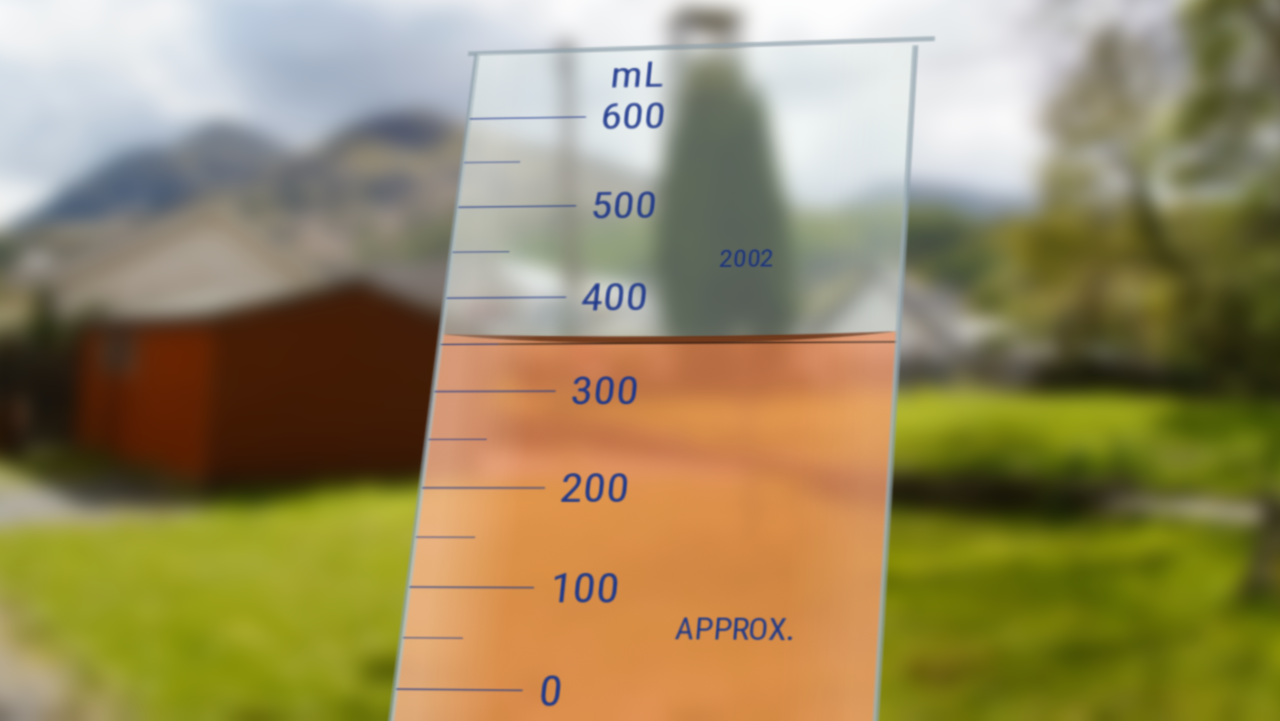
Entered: 350 mL
